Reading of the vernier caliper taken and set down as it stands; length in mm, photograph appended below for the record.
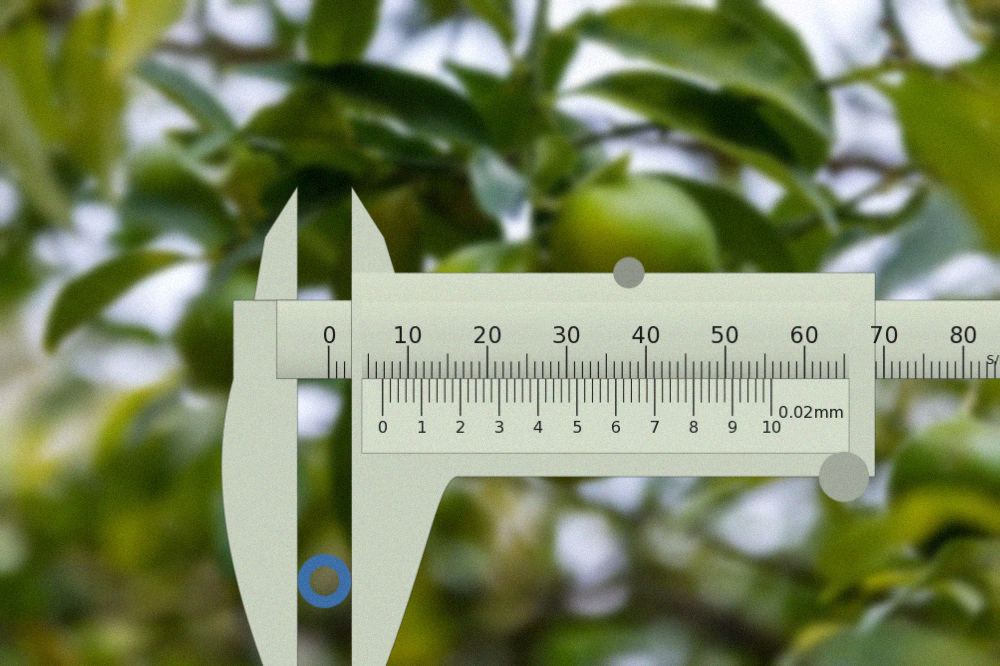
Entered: 6.8 mm
